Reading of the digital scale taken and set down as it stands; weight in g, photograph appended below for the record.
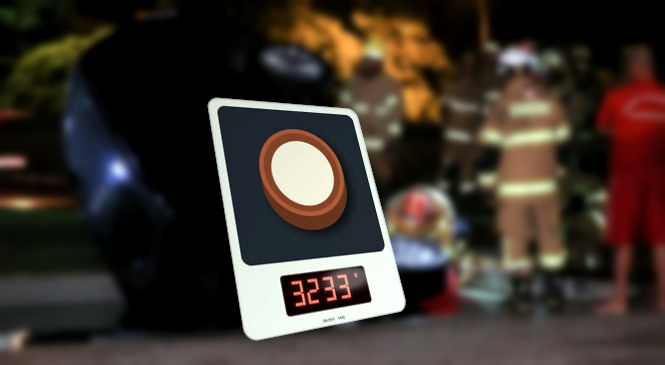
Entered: 3233 g
